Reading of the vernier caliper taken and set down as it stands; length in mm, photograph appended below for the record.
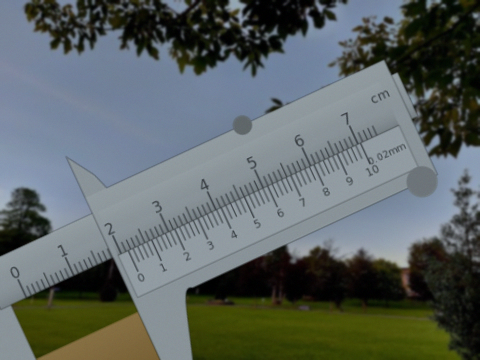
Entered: 21.5 mm
